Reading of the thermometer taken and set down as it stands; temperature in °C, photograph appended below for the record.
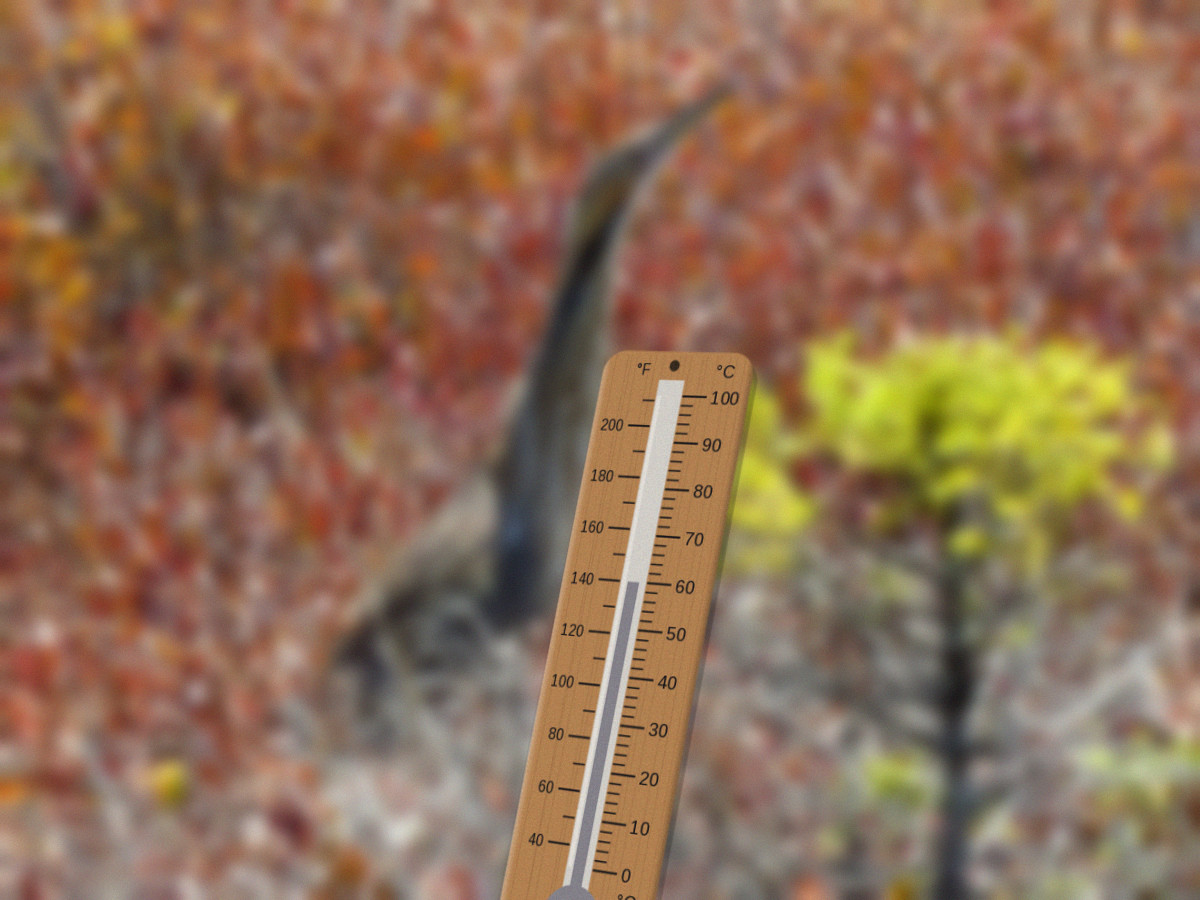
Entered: 60 °C
